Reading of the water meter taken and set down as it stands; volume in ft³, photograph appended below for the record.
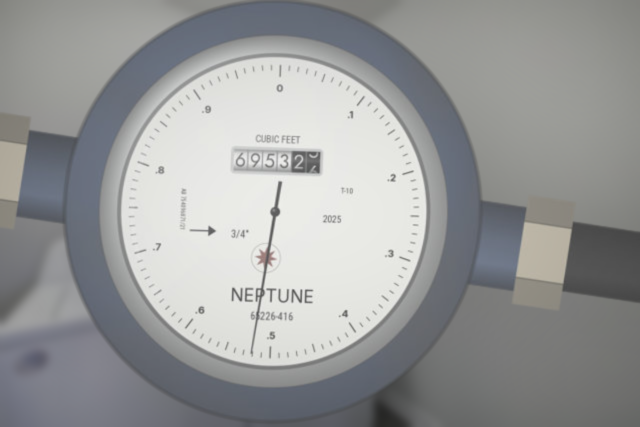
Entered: 695325.52 ft³
